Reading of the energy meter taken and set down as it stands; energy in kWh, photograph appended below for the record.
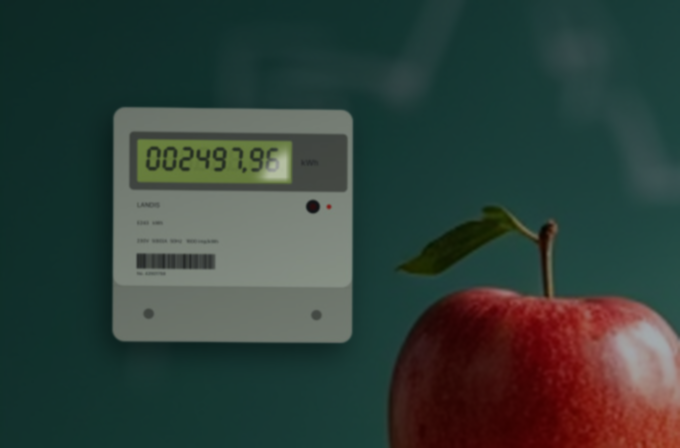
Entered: 2497.96 kWh
